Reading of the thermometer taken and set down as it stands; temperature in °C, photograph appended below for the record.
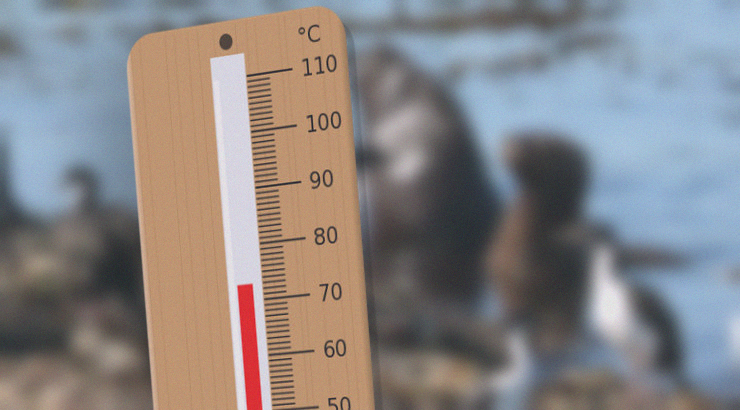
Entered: 73 °C
